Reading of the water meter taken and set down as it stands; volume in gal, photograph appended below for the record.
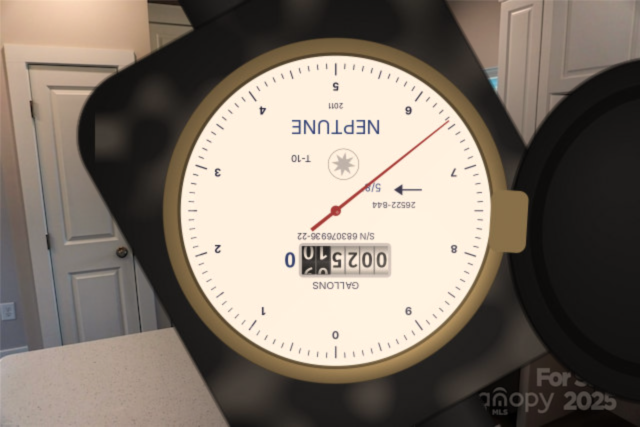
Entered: 25096.4 gal
